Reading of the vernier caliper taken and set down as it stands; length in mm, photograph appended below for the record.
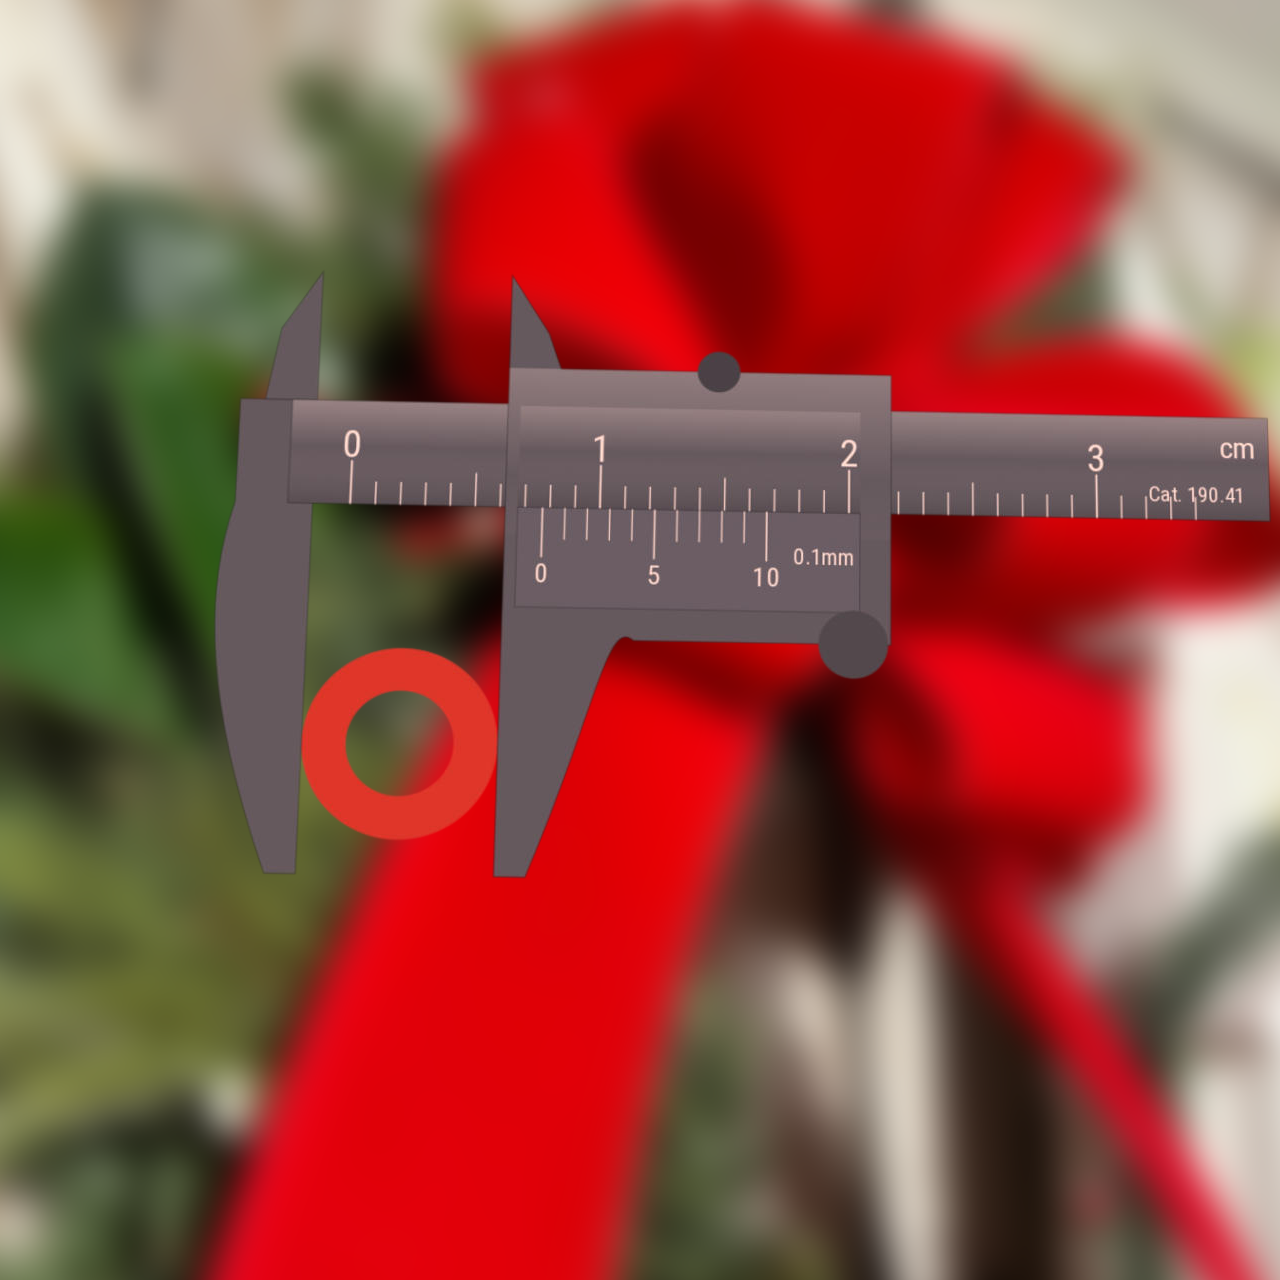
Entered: 7.7 mm
